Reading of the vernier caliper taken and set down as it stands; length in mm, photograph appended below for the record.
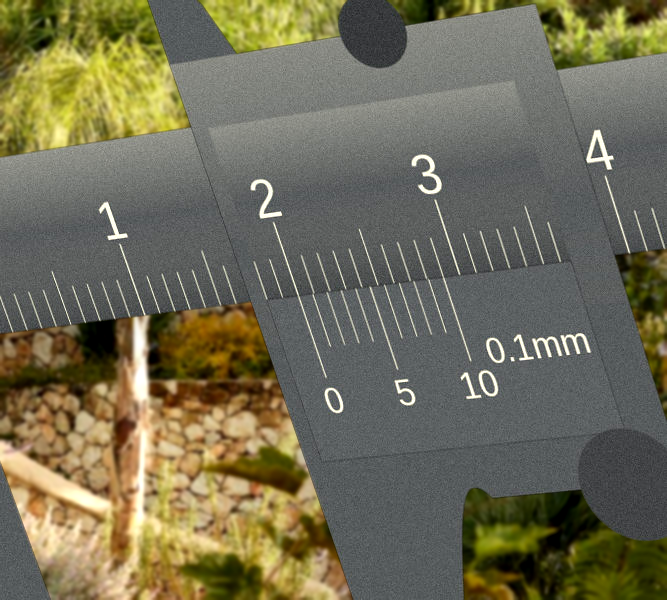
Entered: 20.0 mm
